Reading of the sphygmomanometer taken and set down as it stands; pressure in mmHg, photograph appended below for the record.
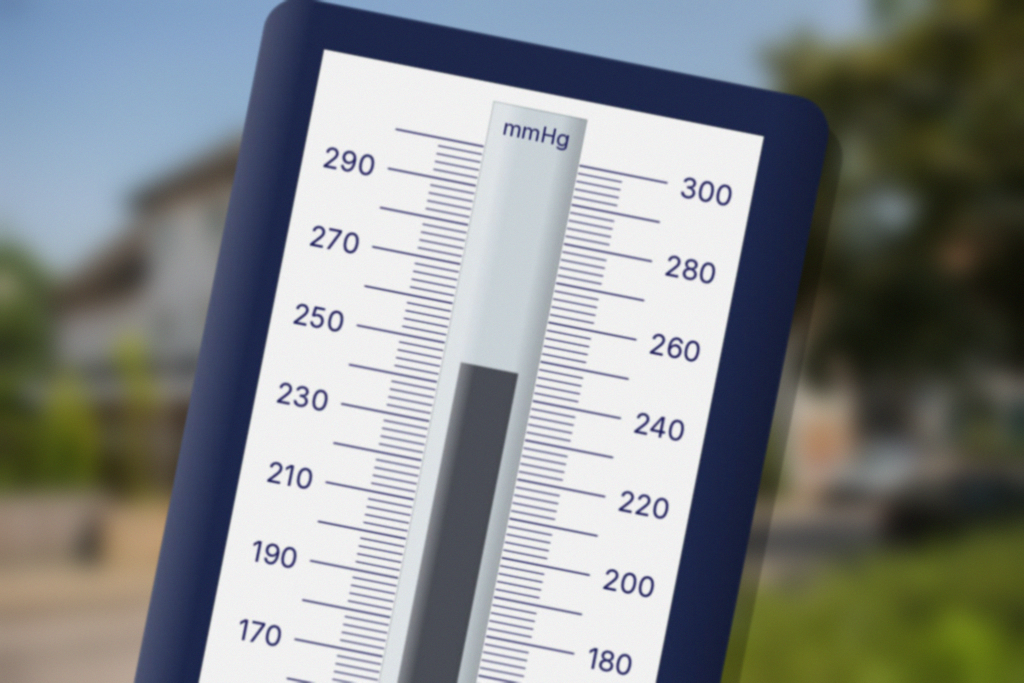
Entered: 246 mmHg
